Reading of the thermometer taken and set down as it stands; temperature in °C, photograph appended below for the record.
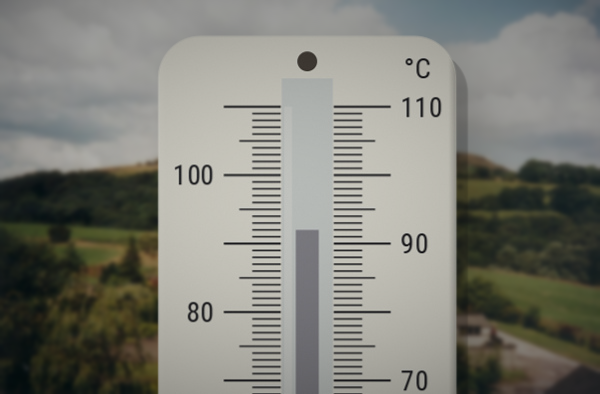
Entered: 92 °C
